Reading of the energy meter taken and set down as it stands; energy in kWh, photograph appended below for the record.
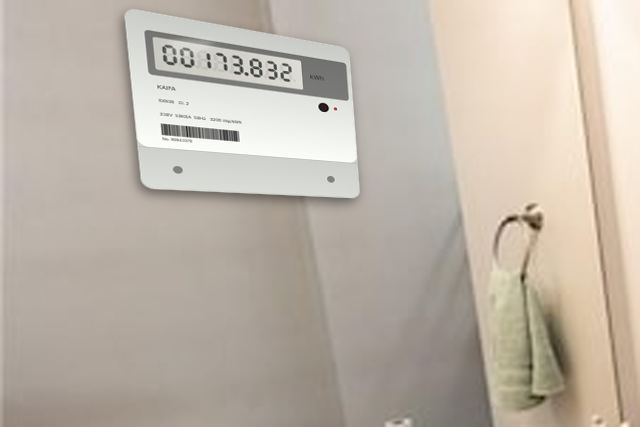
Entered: 173.832 kWh
